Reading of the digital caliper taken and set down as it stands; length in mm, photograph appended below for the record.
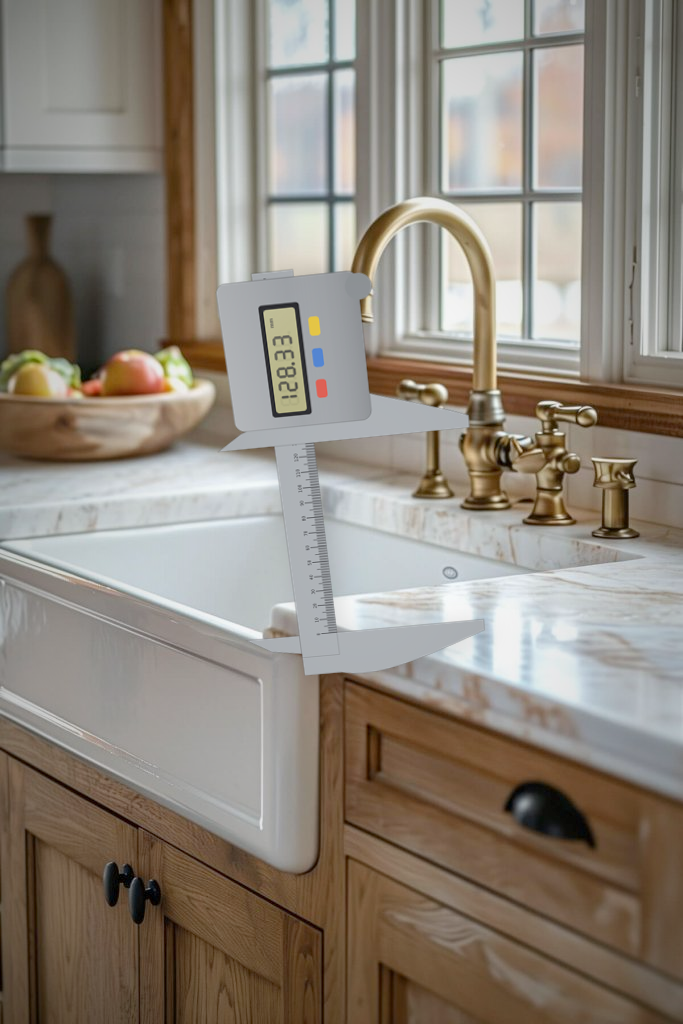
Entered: 128.33 mm
